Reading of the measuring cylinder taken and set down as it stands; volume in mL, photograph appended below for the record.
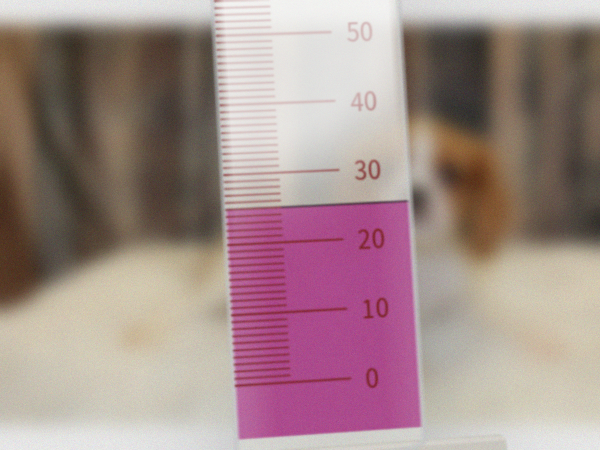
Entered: 25 mL
